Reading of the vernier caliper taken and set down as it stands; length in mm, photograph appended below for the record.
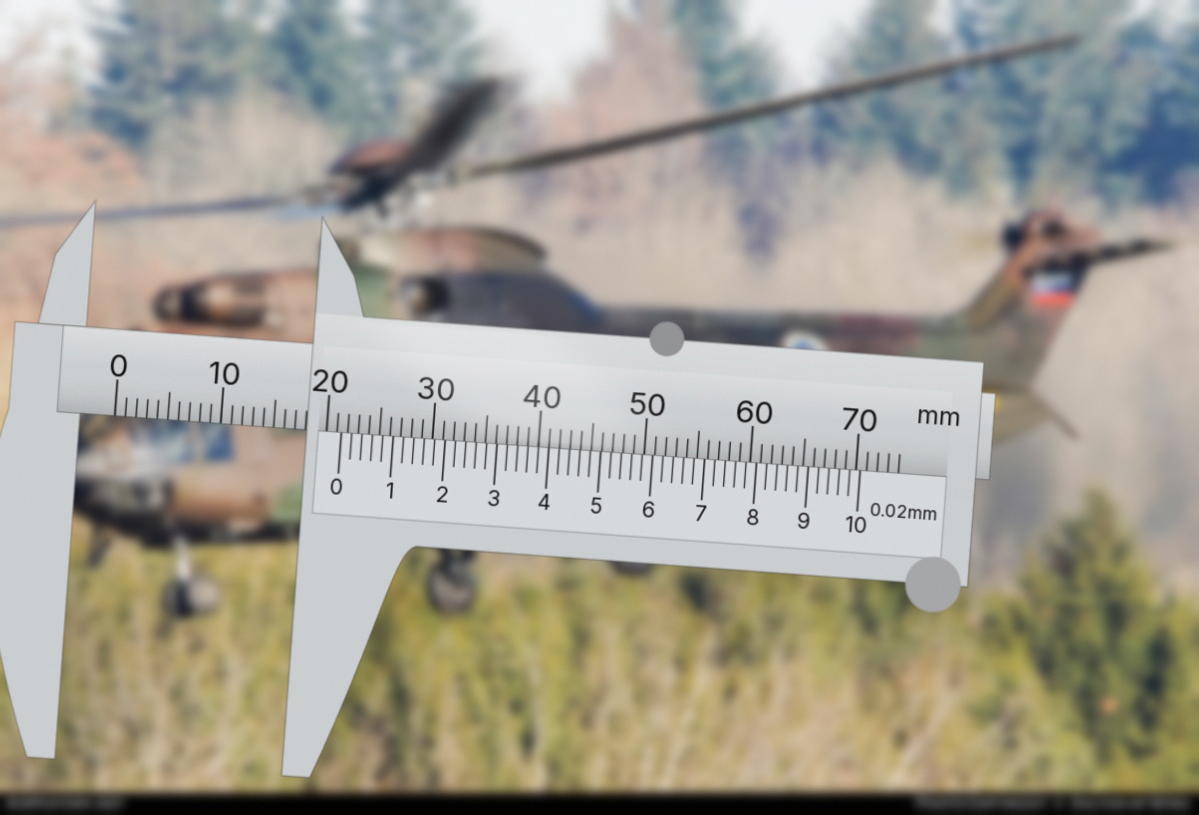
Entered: 21.4 mm
